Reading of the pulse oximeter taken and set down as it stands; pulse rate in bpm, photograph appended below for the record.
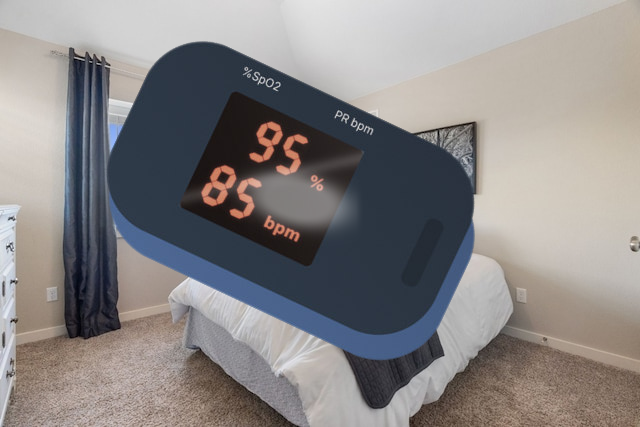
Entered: 85 bpm
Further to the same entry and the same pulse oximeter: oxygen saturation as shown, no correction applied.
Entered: 95 %
